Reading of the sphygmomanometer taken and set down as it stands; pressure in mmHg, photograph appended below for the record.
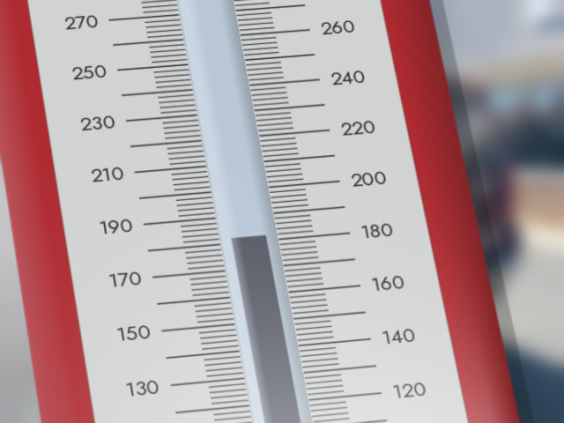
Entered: 182 mmHg
